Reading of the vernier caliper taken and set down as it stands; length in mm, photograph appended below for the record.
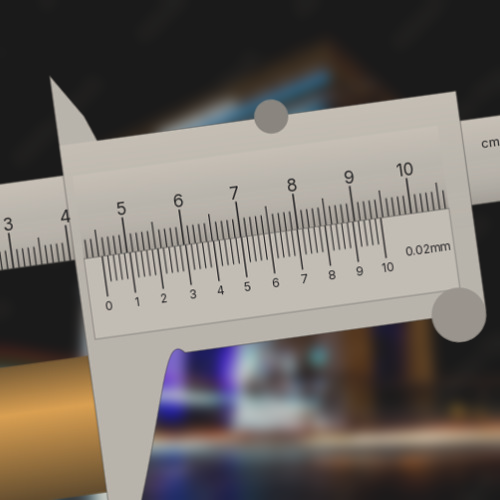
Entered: 45.6 mm
